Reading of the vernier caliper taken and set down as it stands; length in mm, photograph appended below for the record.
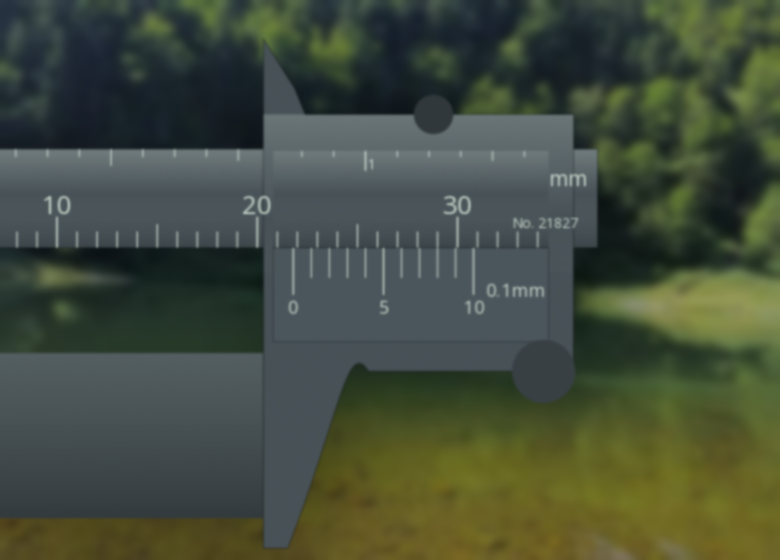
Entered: 21.8 mm
